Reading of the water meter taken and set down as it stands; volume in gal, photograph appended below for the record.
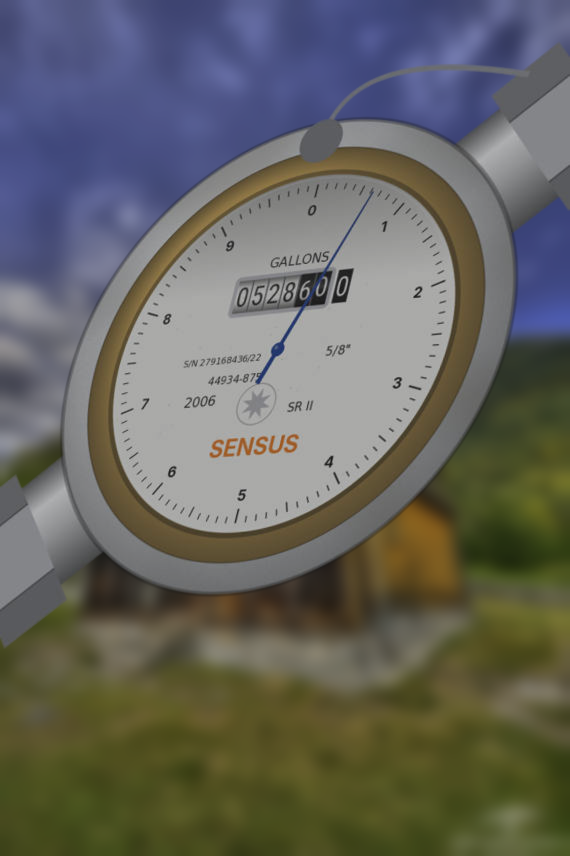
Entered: 528600.6 gal
